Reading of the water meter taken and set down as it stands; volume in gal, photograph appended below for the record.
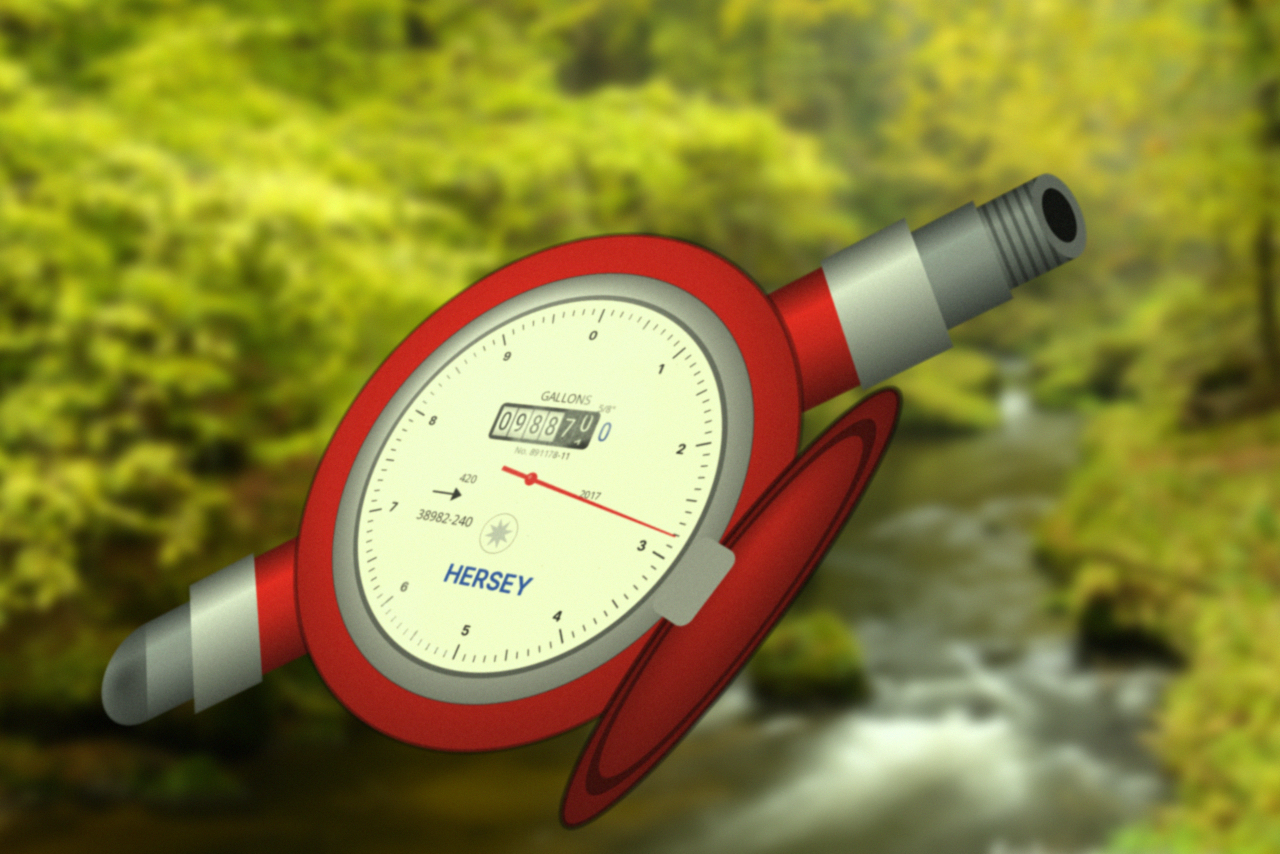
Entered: 988702.8 gal
